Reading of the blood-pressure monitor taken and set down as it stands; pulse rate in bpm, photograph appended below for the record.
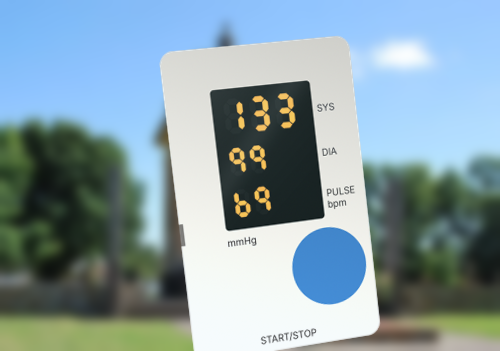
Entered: 69 bpm
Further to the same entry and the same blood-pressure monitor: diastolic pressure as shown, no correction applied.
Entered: 99 mmHg
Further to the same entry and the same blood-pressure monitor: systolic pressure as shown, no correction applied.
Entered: 133 mmHg
